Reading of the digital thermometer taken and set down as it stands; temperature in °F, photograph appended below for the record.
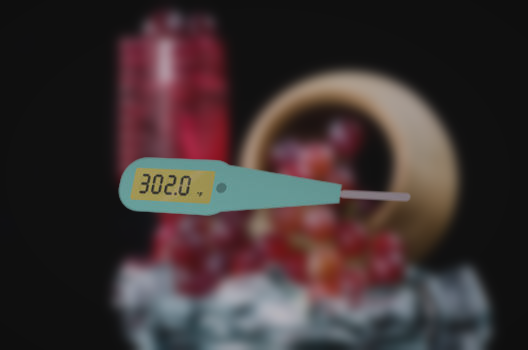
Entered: 302.0 °F
